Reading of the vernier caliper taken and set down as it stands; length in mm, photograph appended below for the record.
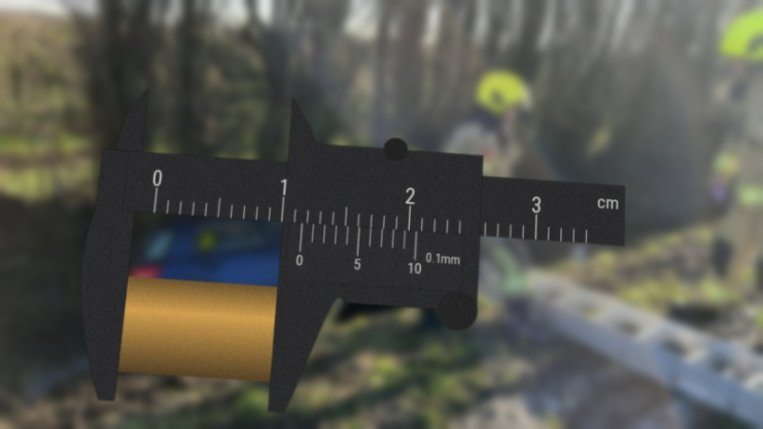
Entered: 11.6 mm
